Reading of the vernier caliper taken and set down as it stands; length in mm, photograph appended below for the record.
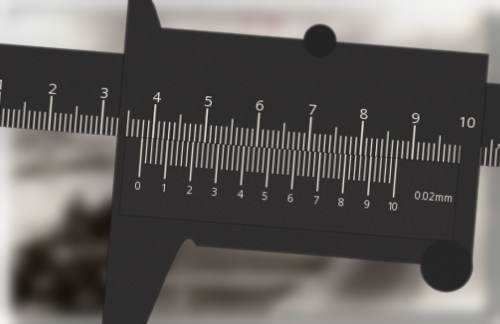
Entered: 38.0 mm
